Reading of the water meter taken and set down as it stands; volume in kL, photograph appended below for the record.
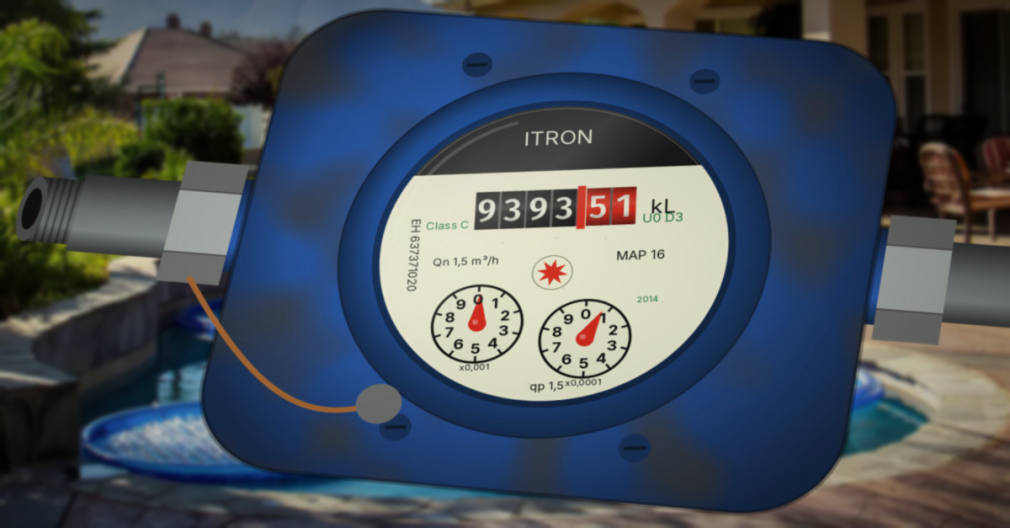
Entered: 9393.5100 kL
